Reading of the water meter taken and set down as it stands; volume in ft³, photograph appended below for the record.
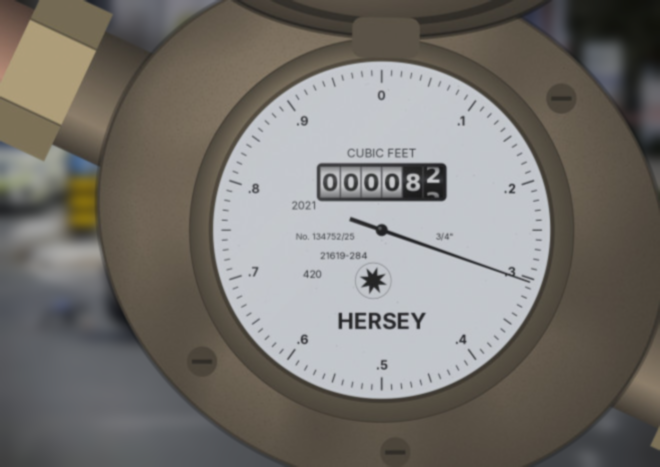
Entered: 82.30 ft³
